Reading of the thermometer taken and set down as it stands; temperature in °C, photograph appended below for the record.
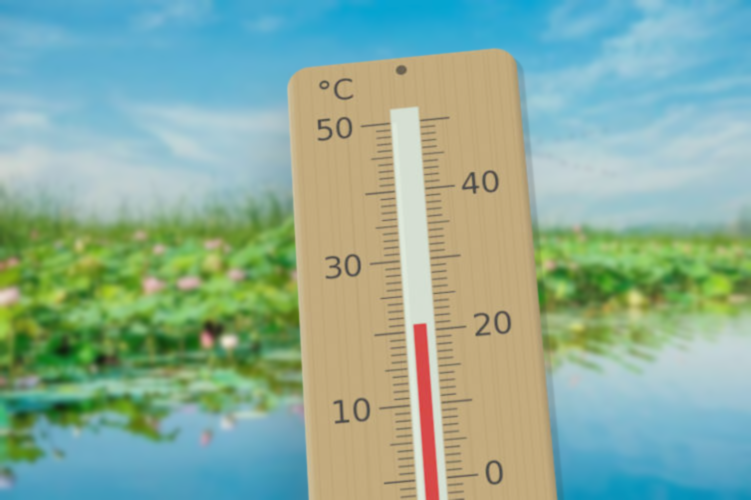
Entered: 21 °C
